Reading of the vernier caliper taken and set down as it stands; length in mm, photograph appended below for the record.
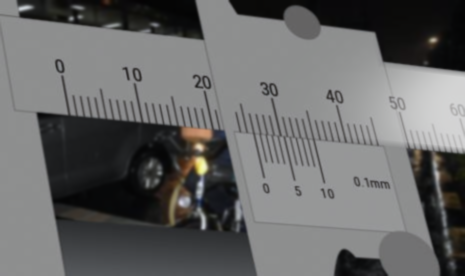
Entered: 26.0 mm
